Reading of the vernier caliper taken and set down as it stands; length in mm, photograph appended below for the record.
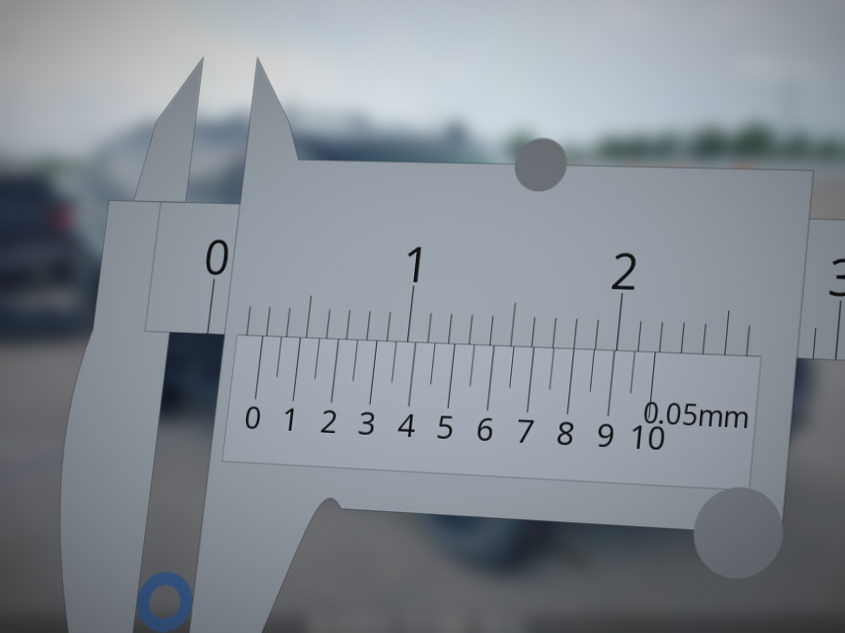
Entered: 2.8 mm
